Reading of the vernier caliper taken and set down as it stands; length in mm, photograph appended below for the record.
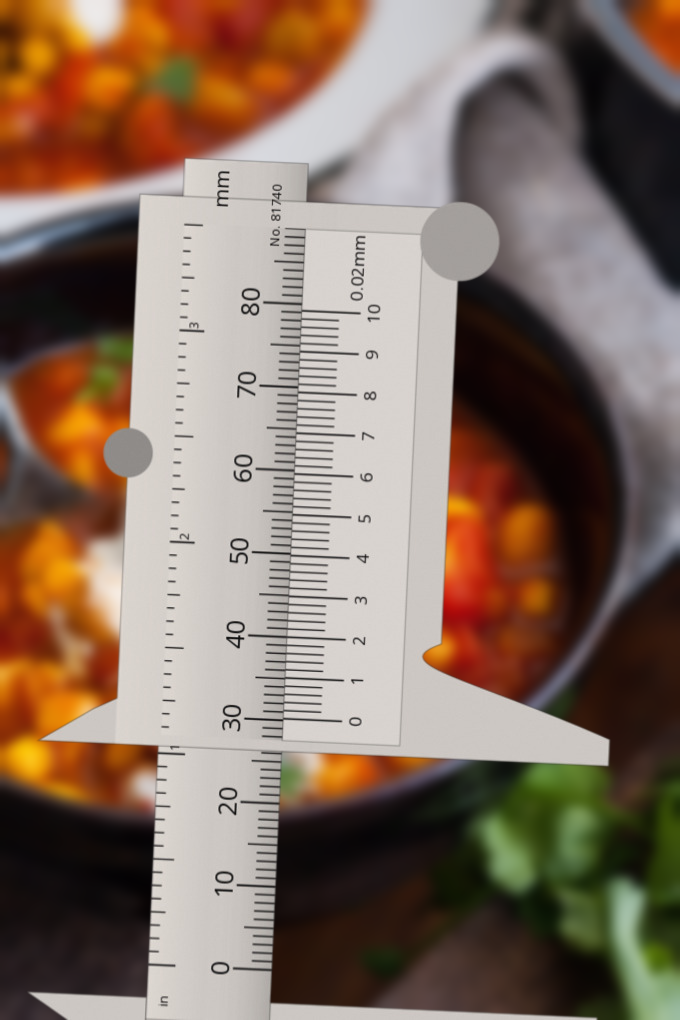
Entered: 30.2 mm
